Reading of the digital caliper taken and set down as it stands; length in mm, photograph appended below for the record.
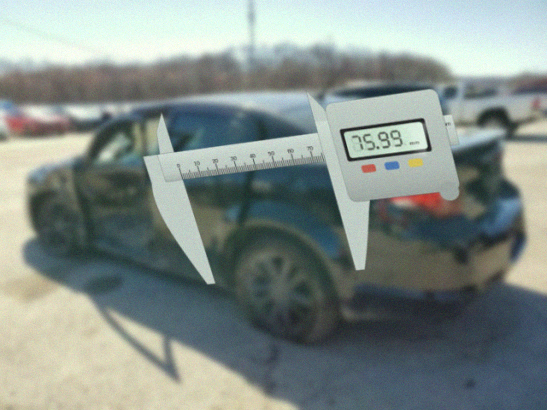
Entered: 75.99 mm
